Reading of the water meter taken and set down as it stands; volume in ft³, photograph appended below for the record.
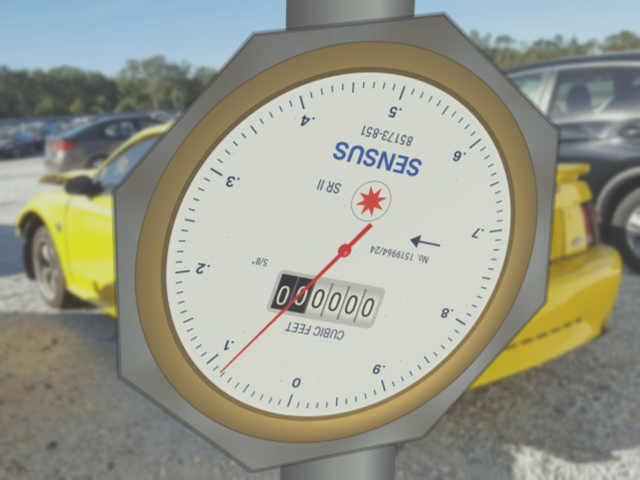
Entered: 0.08 ft³
